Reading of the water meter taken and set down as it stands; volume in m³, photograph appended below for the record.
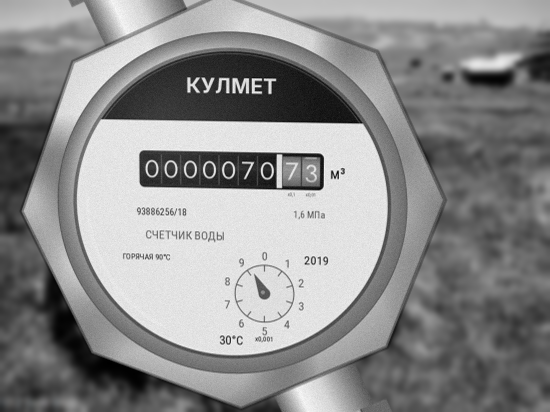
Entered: 70.729 m³
